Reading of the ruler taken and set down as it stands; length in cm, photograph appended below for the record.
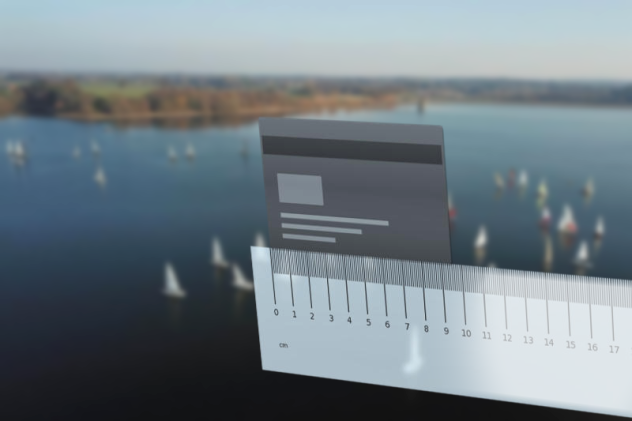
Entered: 9.5 cm
